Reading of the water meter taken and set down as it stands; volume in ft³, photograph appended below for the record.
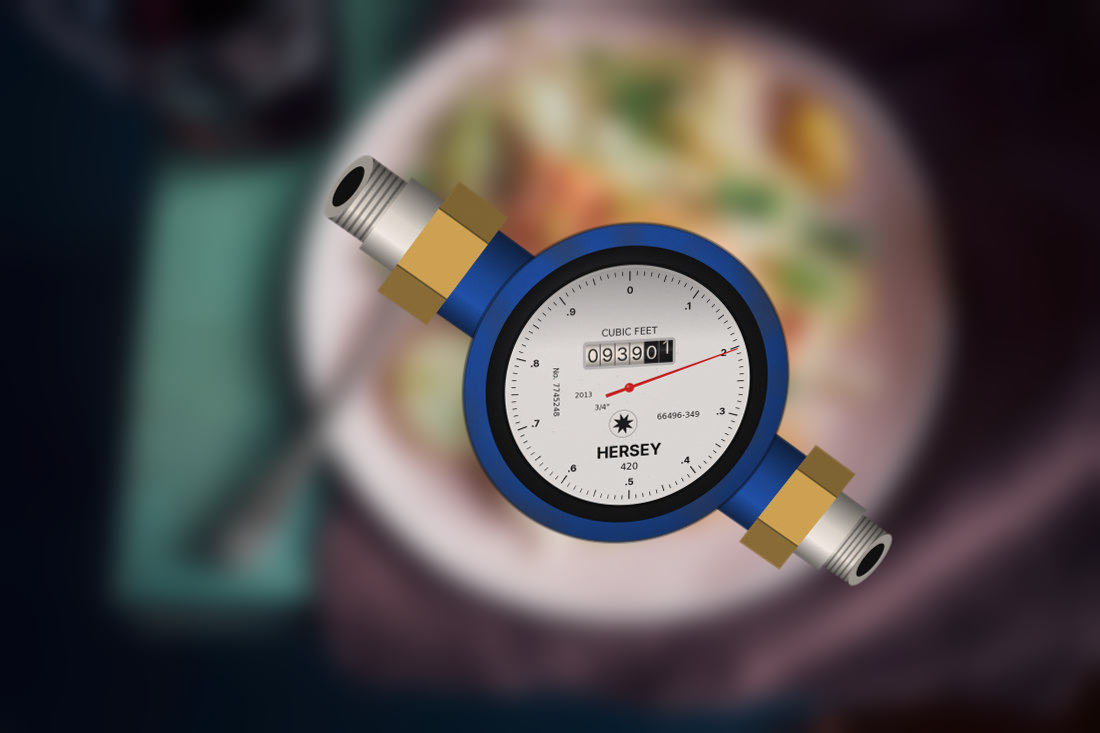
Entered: 93901.20 ft³
